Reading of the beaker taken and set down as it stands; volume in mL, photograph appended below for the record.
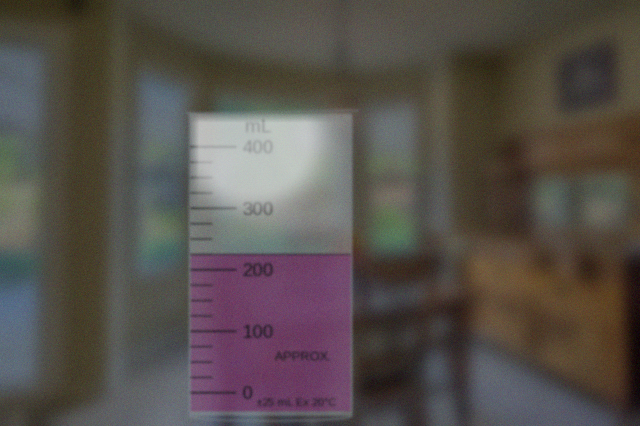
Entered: 225 mL
